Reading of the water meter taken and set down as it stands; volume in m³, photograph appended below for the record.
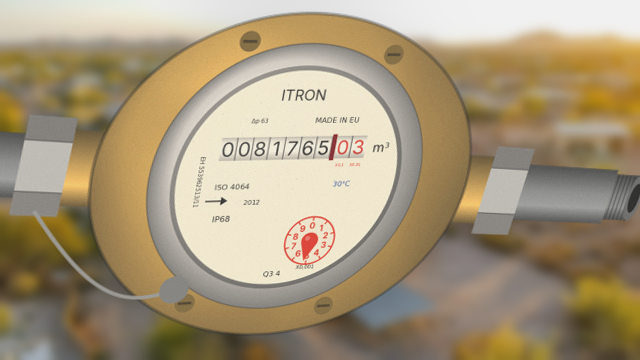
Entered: 81765.035 m³
